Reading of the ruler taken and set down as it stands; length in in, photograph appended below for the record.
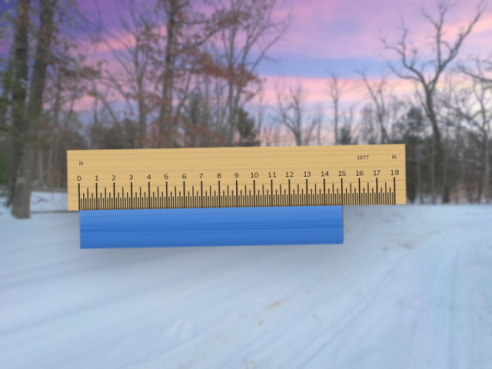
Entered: 15 in
